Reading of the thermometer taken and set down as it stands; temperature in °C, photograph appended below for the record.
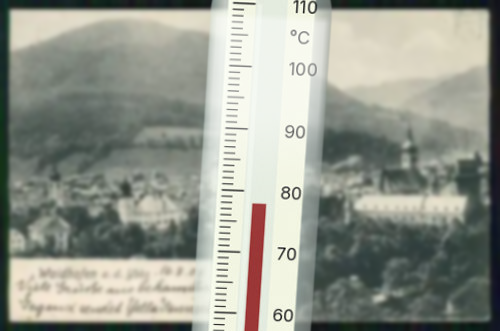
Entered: 78 °C
